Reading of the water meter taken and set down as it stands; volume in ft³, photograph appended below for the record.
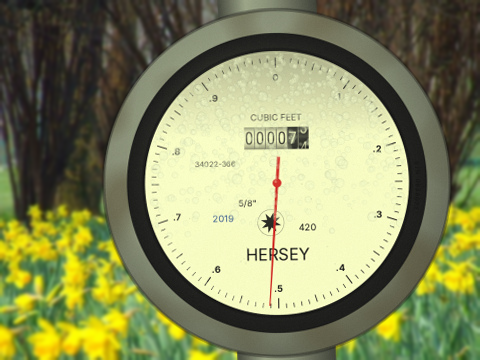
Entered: 73.51 ft³
